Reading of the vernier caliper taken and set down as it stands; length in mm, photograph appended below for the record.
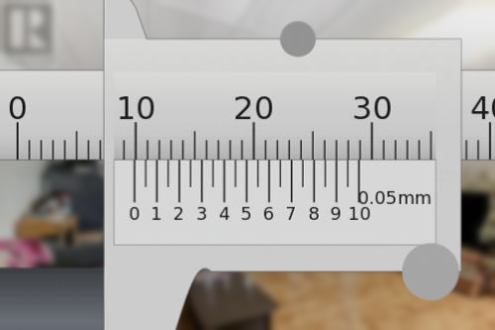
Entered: 9.9 mm
